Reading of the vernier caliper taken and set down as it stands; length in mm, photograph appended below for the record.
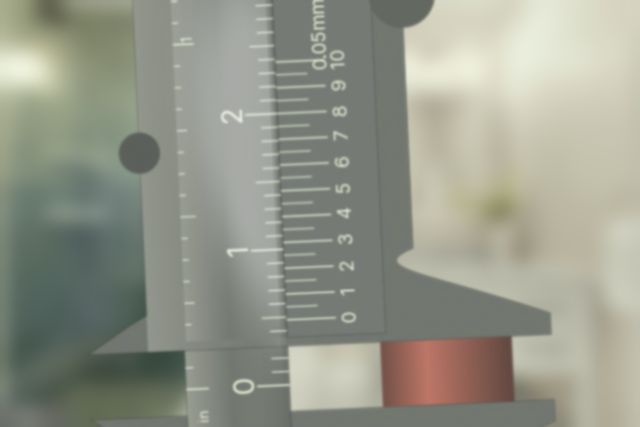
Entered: 4.8 mm
